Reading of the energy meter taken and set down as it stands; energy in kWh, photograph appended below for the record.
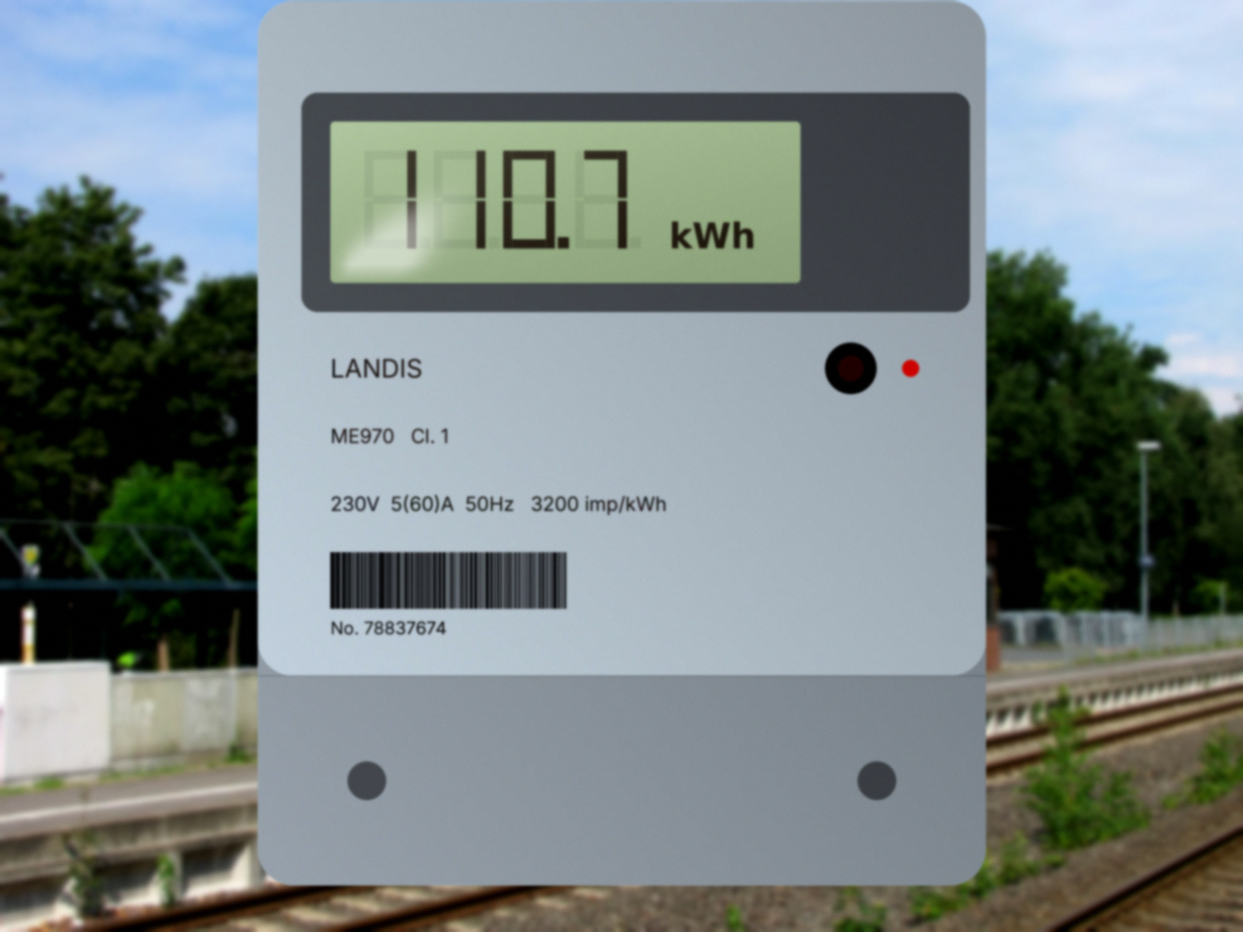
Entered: 110.7 kWh
